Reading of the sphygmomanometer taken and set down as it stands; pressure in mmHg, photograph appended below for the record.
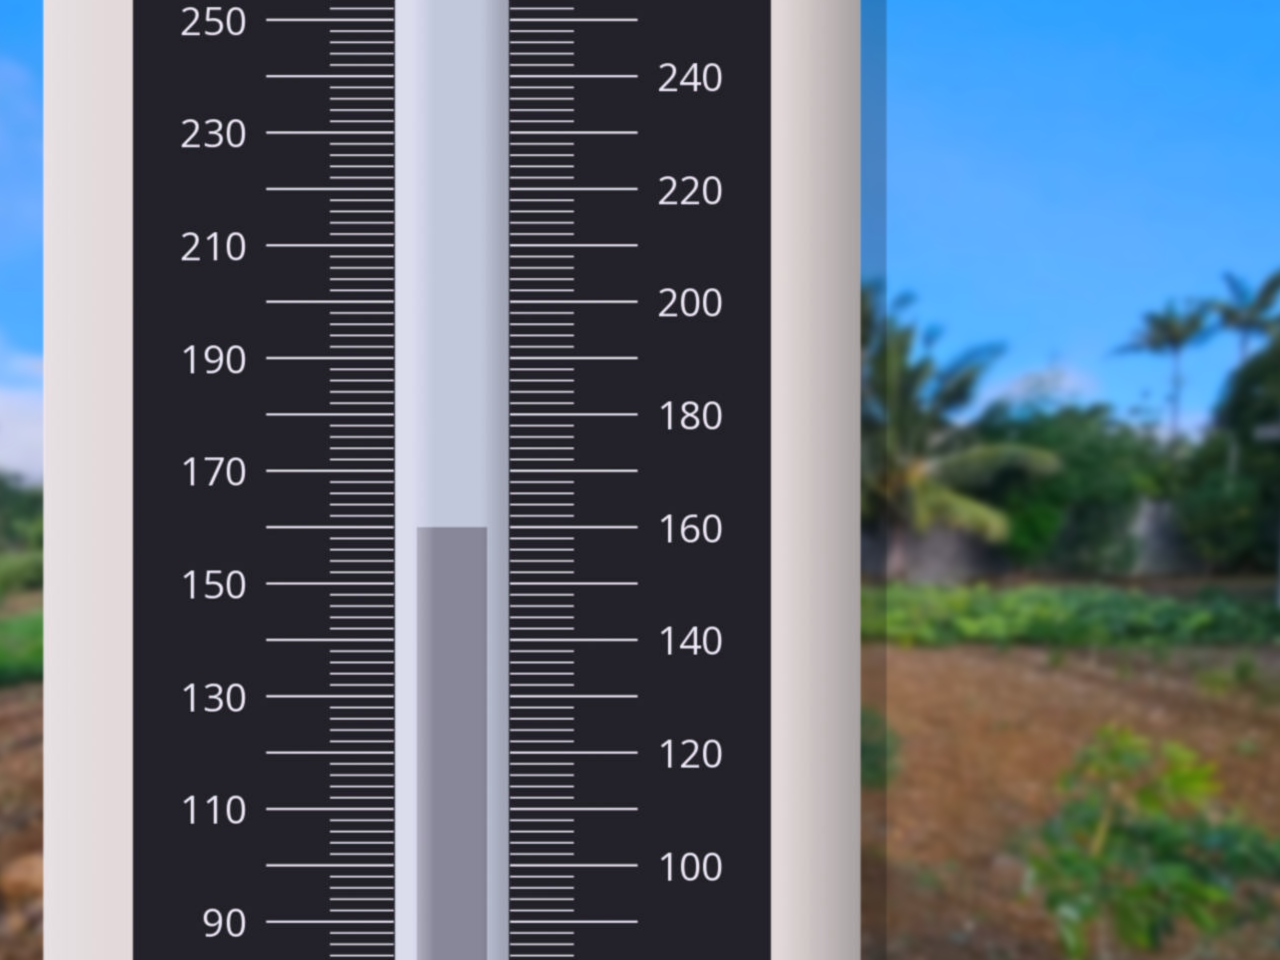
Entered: 160 mmHg
